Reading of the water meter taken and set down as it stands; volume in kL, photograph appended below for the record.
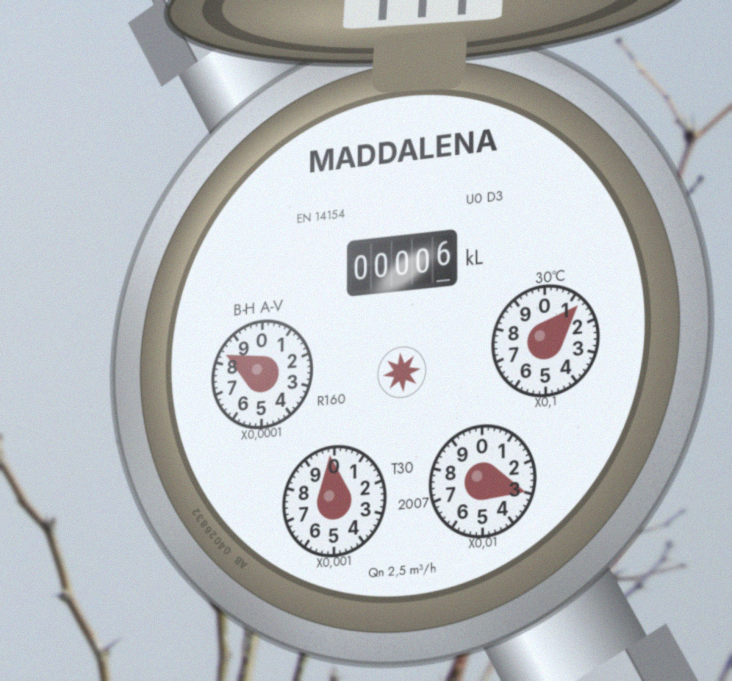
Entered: 6.1298 kL
